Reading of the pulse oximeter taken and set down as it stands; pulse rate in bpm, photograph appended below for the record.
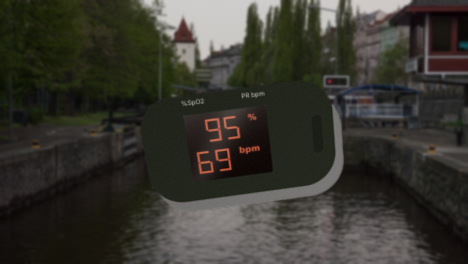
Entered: 69 bpm
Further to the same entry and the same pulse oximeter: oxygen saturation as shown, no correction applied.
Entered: 95 %
